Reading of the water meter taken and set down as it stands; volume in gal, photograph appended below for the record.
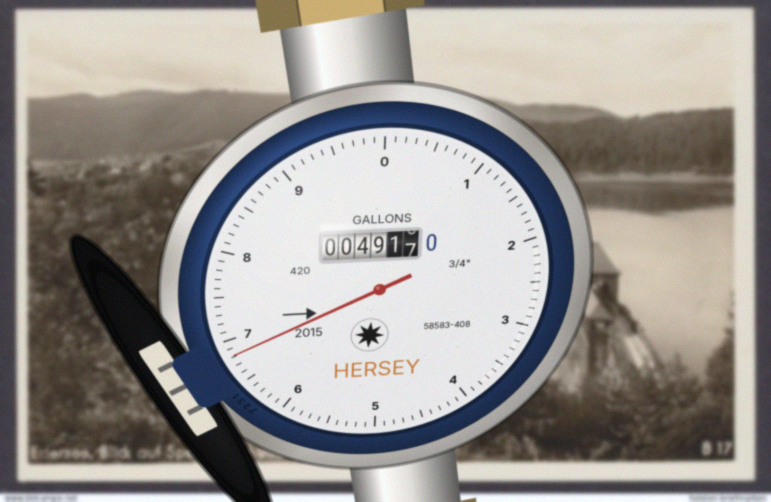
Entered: 49166.8 gal
